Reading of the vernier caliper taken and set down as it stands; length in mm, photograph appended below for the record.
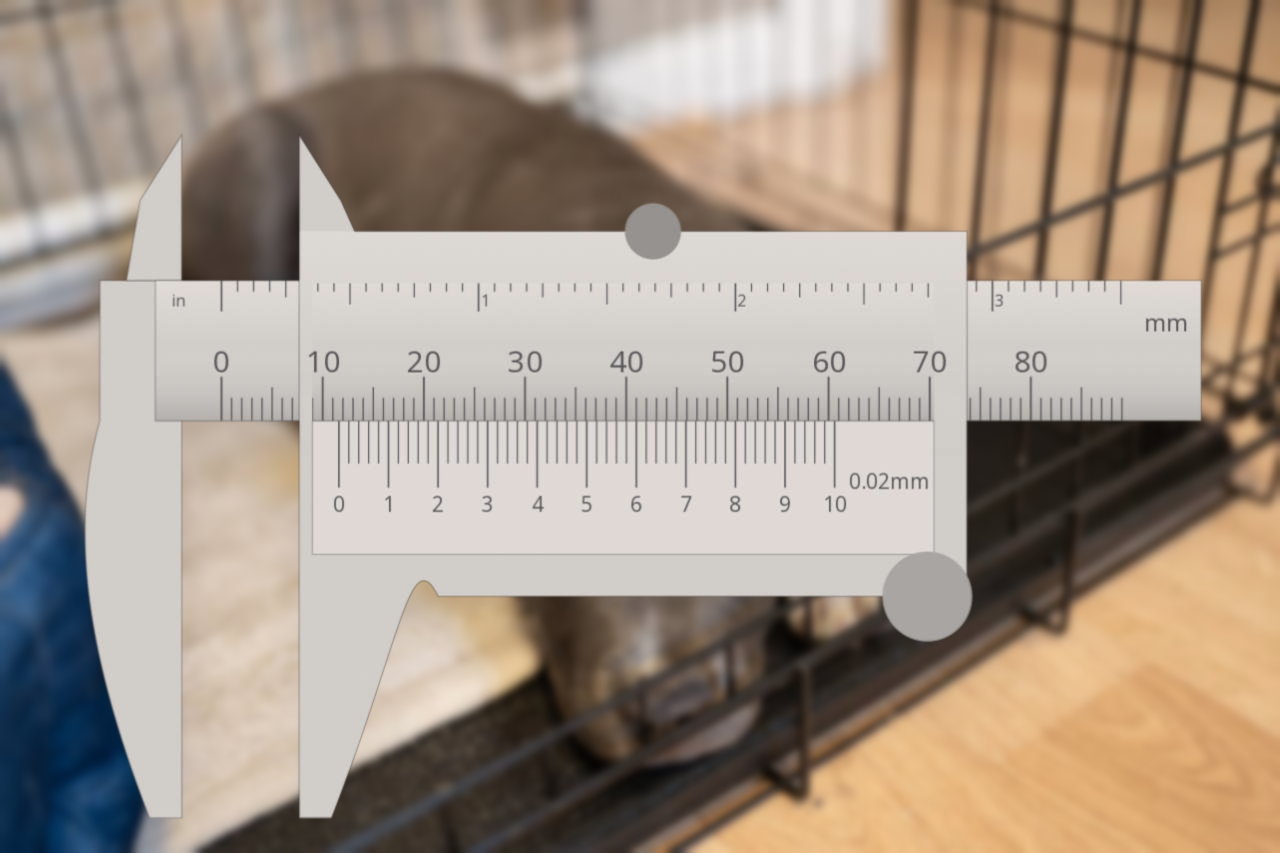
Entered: 11.6 mm
